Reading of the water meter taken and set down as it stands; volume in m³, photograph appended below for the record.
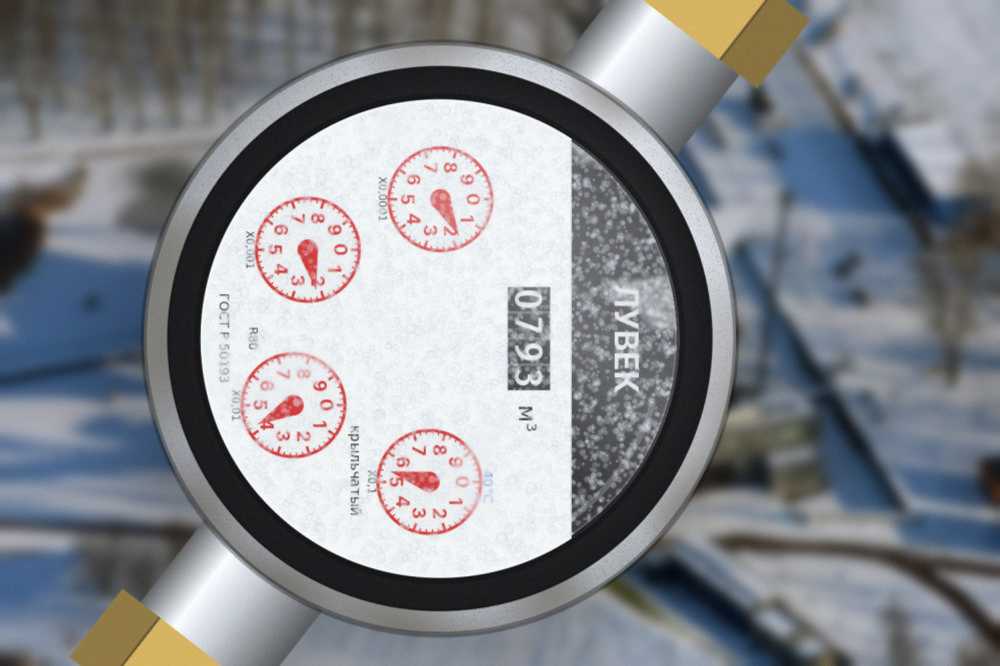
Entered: 793.5421 m³
